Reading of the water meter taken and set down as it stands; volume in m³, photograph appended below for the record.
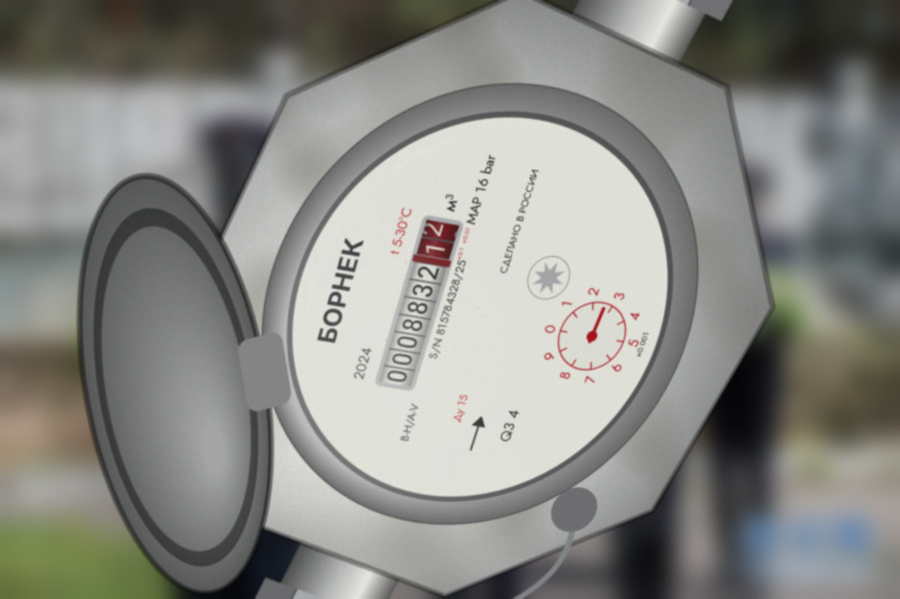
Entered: 8832.122 m³
